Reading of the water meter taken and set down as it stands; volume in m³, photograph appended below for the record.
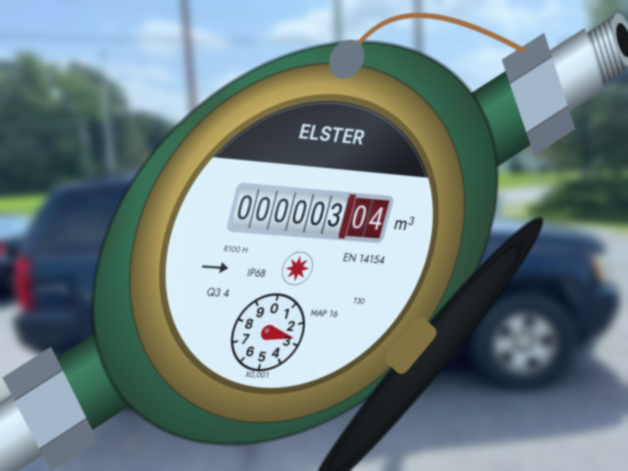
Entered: 3.042 m³
